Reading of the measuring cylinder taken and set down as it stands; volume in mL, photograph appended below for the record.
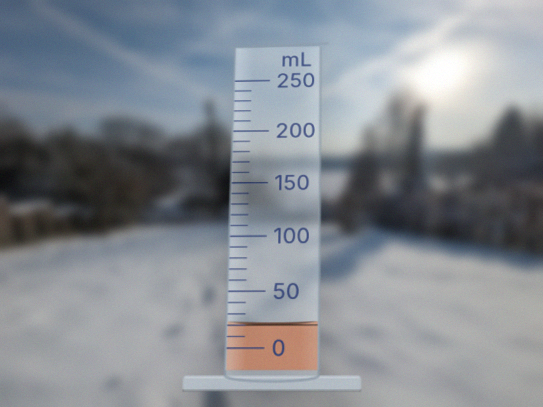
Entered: 20 mL
